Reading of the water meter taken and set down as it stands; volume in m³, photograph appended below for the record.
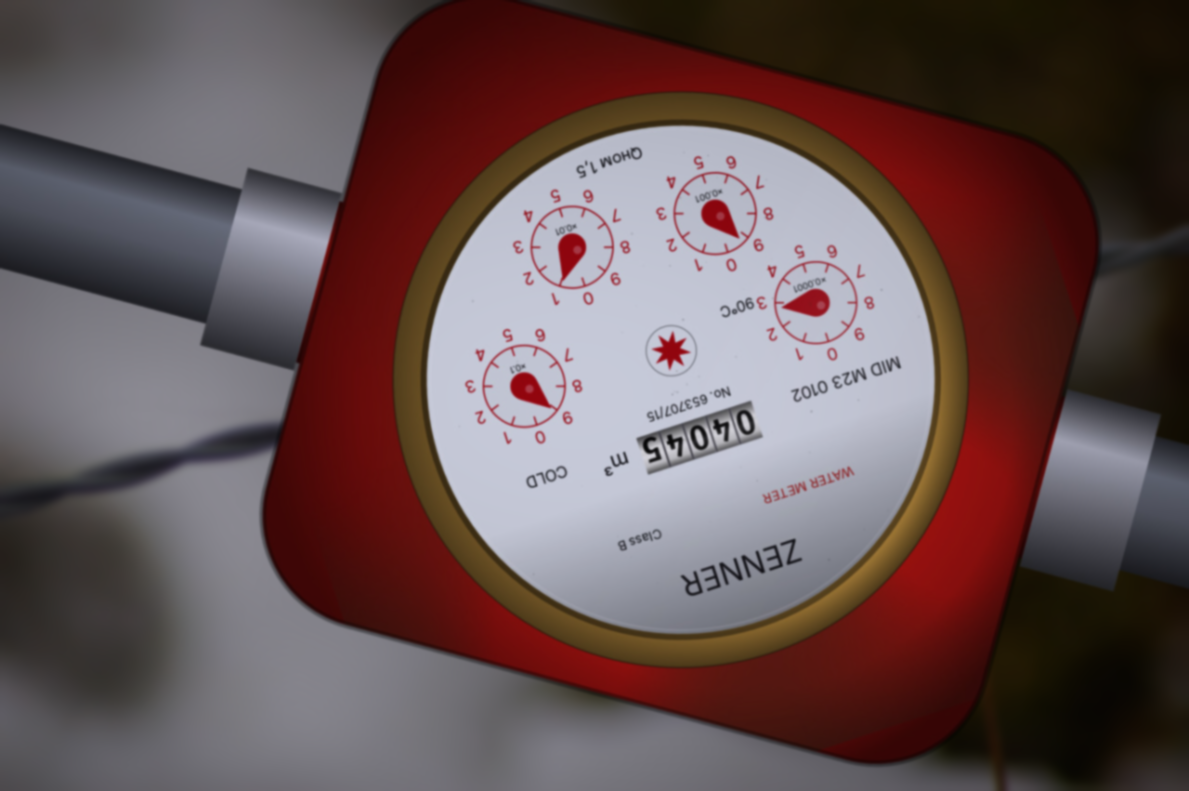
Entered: 4044.9092 m³
